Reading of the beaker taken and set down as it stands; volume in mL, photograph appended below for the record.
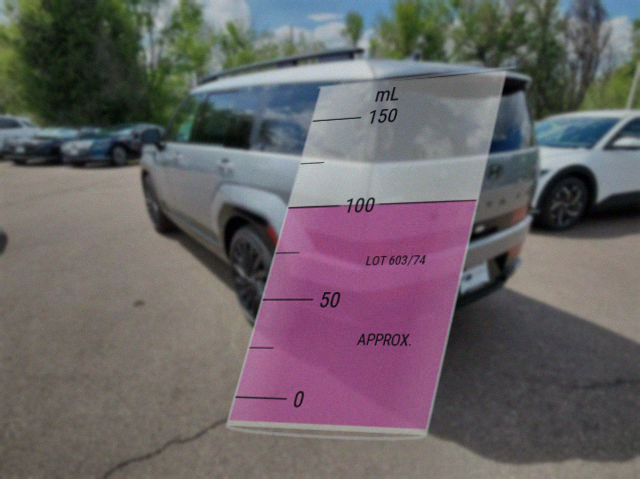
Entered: 100 mL
